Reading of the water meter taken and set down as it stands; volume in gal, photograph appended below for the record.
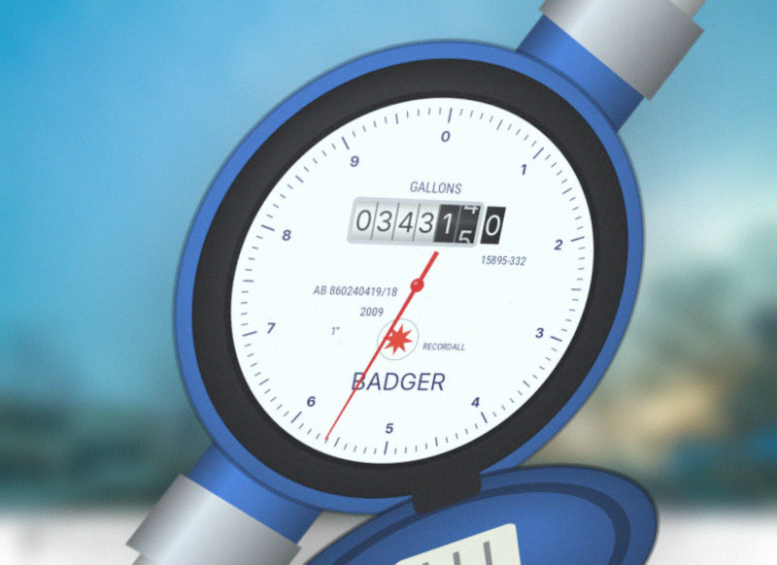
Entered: 343145.6 gal
